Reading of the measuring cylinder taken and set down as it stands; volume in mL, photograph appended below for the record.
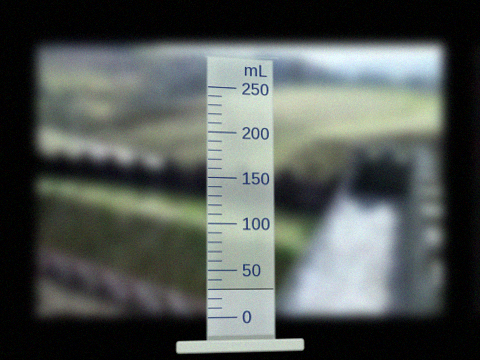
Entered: 30 mL
